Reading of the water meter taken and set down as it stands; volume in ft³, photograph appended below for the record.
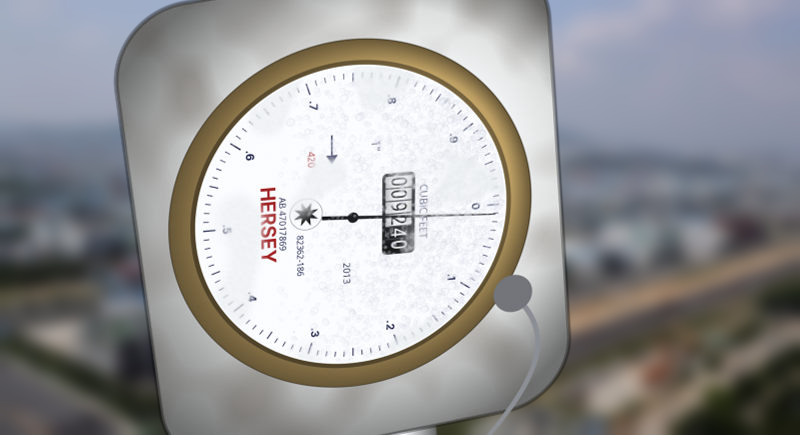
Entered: 9240.01 ft³
